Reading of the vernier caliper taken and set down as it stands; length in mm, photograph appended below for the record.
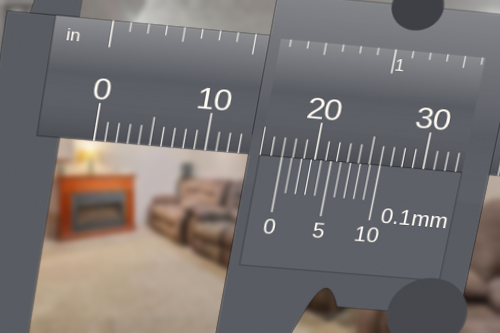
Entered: 17.0 mm
